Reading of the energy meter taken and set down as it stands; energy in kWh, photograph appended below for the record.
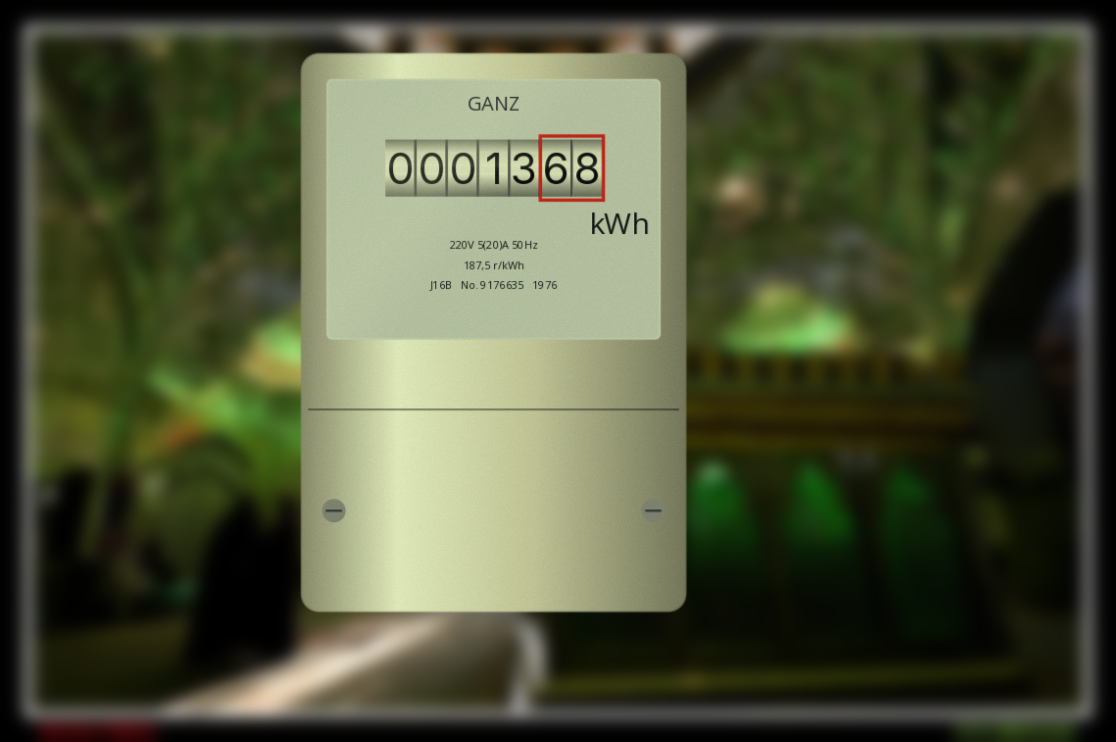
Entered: 13.68 kWh
